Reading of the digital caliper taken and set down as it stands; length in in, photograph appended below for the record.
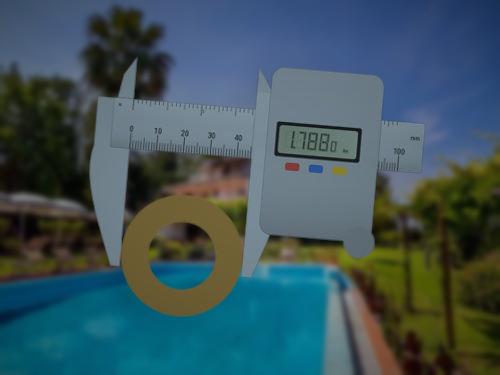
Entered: 1.7880 in
